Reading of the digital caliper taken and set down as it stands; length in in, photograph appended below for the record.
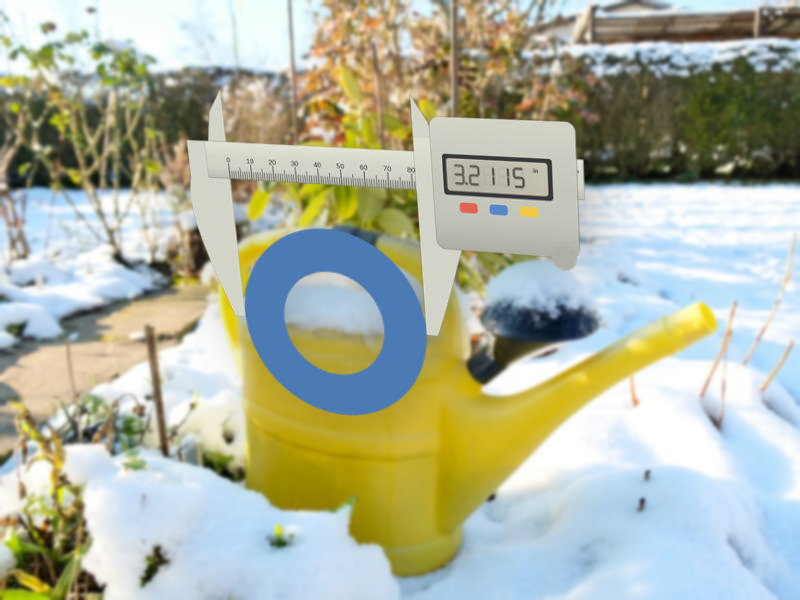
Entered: 3.2115 in
